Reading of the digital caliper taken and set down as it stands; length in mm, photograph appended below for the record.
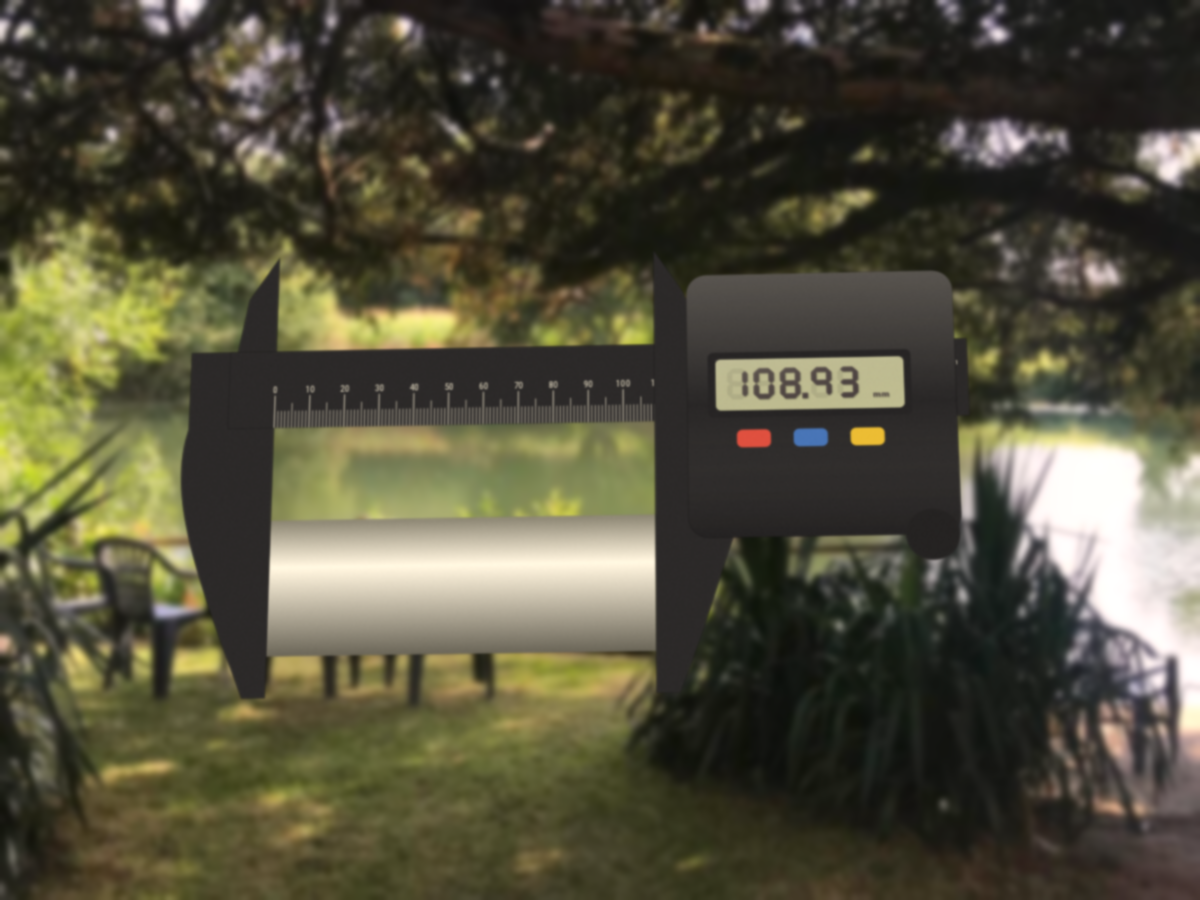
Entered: 108.93 mm
